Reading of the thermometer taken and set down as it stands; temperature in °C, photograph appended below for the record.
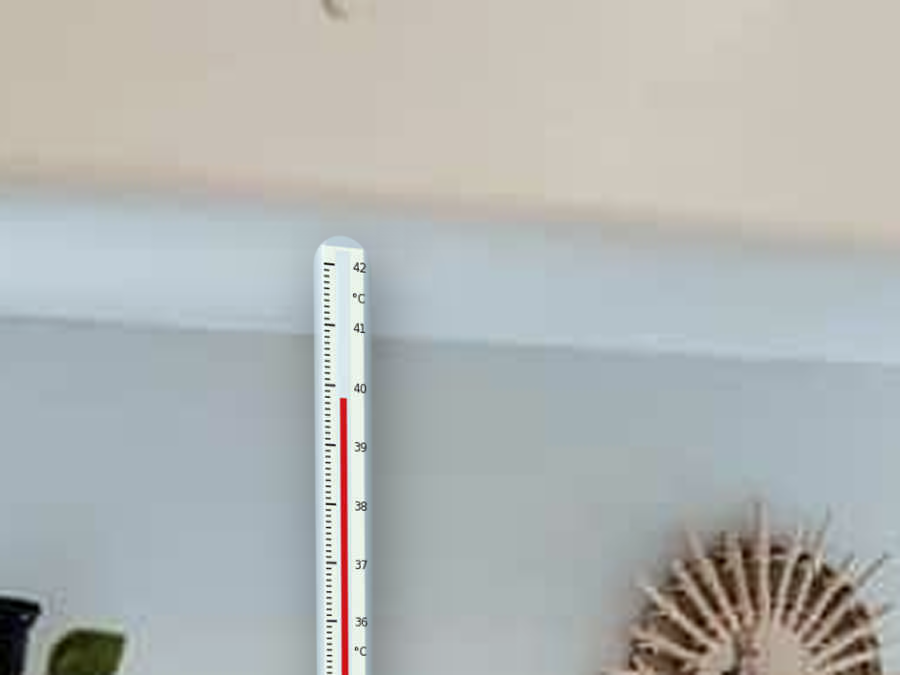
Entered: 39.8 °C
